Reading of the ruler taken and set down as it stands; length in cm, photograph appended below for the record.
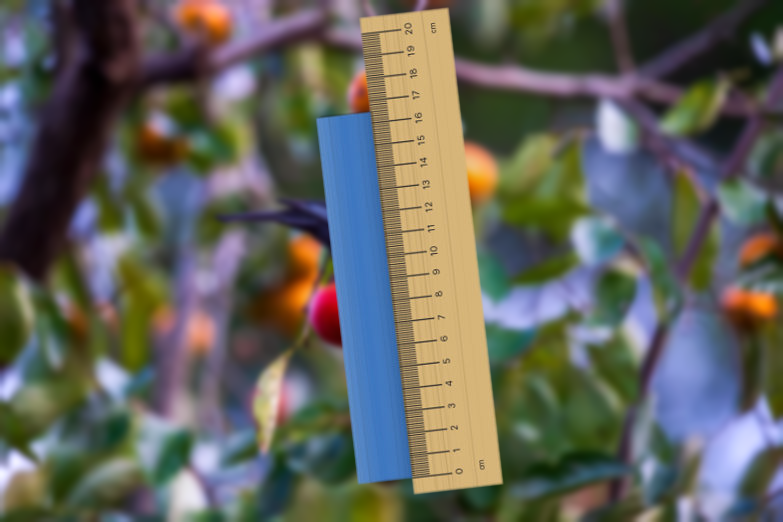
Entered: 16.5 cm
